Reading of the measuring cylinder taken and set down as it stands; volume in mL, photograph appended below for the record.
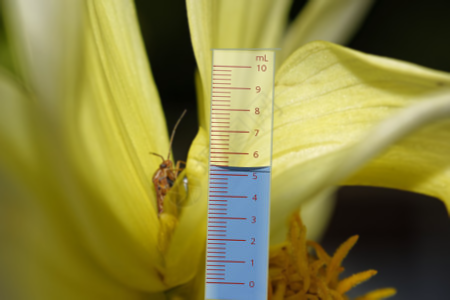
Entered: 5.2 mL
